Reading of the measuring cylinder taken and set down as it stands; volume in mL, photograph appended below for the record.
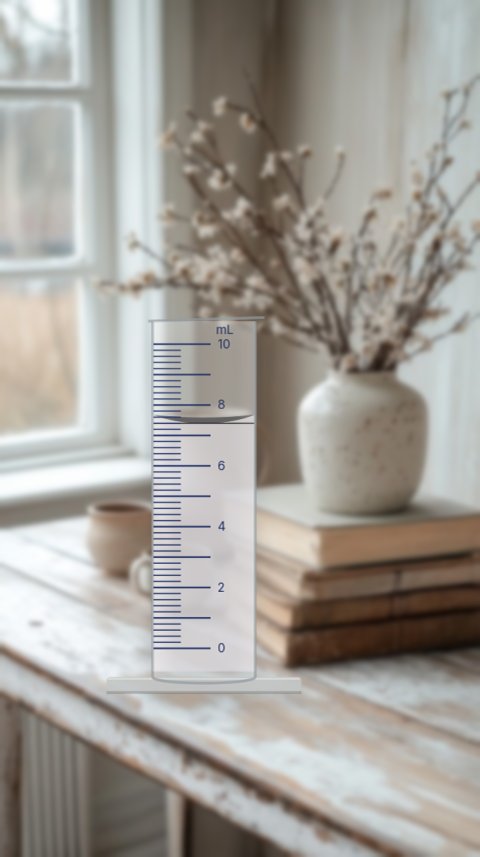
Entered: 7.4 mL
